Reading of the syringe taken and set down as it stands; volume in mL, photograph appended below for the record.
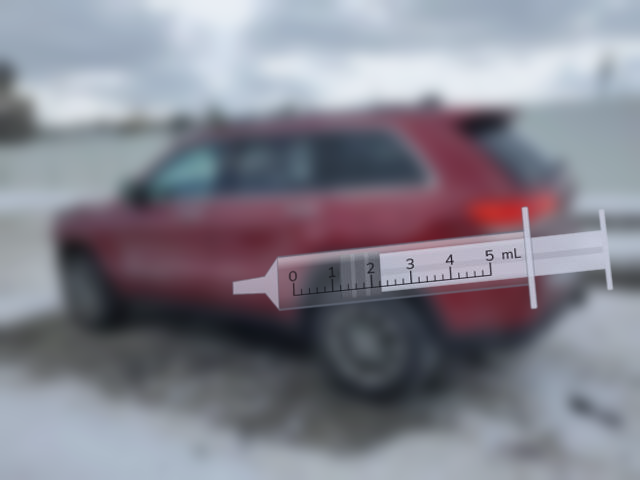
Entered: 1.2 mL
